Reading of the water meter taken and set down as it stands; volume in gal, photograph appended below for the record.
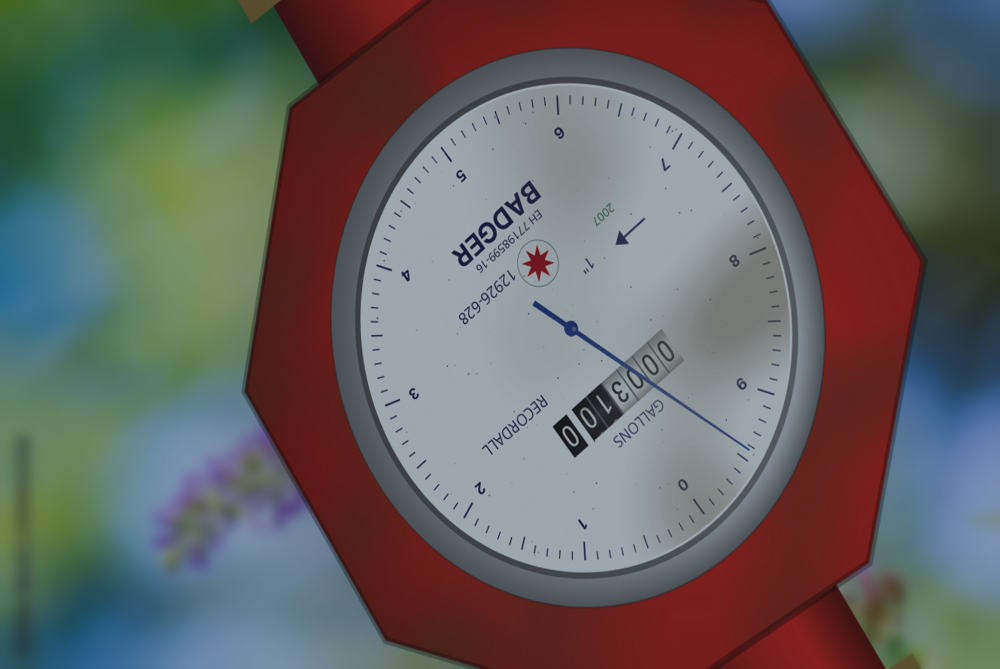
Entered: 3099.4 gal
